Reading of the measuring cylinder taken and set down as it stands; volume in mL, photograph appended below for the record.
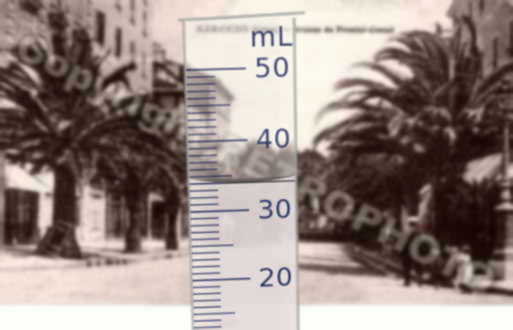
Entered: 34 mL
